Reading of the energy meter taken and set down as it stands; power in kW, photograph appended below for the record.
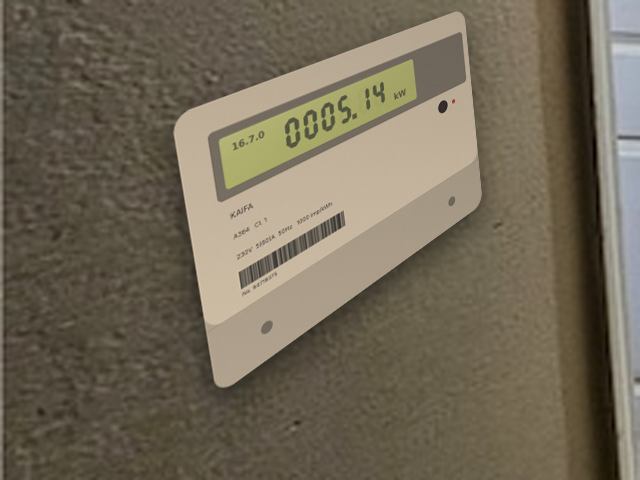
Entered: 5.14 kW
